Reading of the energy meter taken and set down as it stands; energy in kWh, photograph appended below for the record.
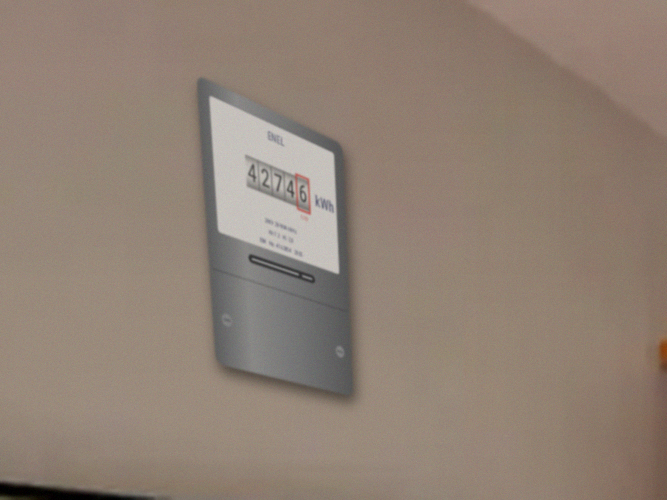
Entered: 4274.6 kWh
